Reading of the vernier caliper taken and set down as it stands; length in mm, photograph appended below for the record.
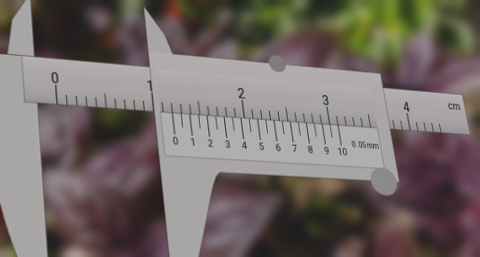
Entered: 12.0 mm
